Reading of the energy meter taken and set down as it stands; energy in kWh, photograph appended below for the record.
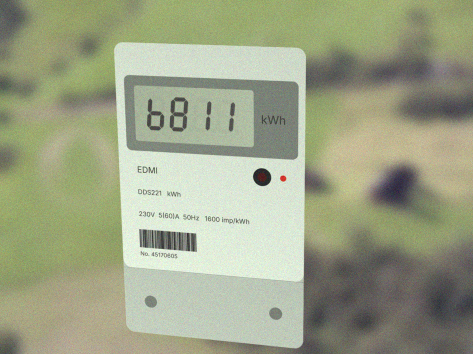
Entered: 6811 kWh
